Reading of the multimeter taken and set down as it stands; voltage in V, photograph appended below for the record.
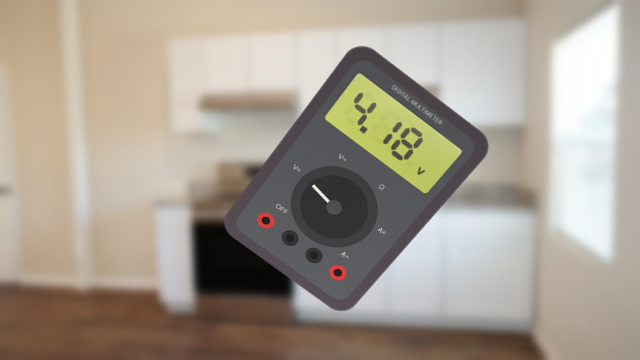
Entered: 4.18 V
